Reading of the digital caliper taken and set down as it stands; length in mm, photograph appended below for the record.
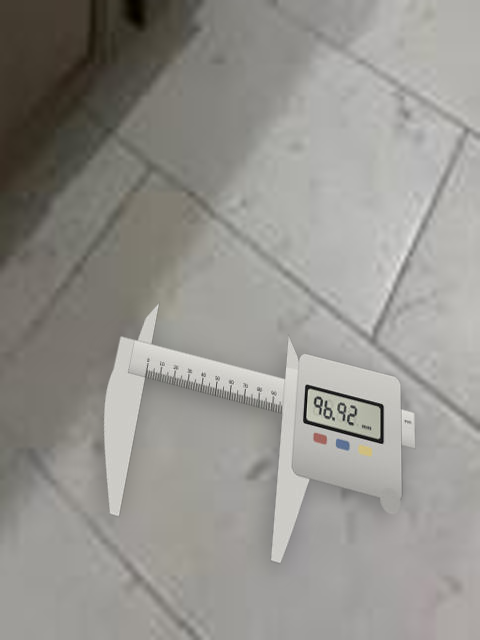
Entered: 96.92 mm
